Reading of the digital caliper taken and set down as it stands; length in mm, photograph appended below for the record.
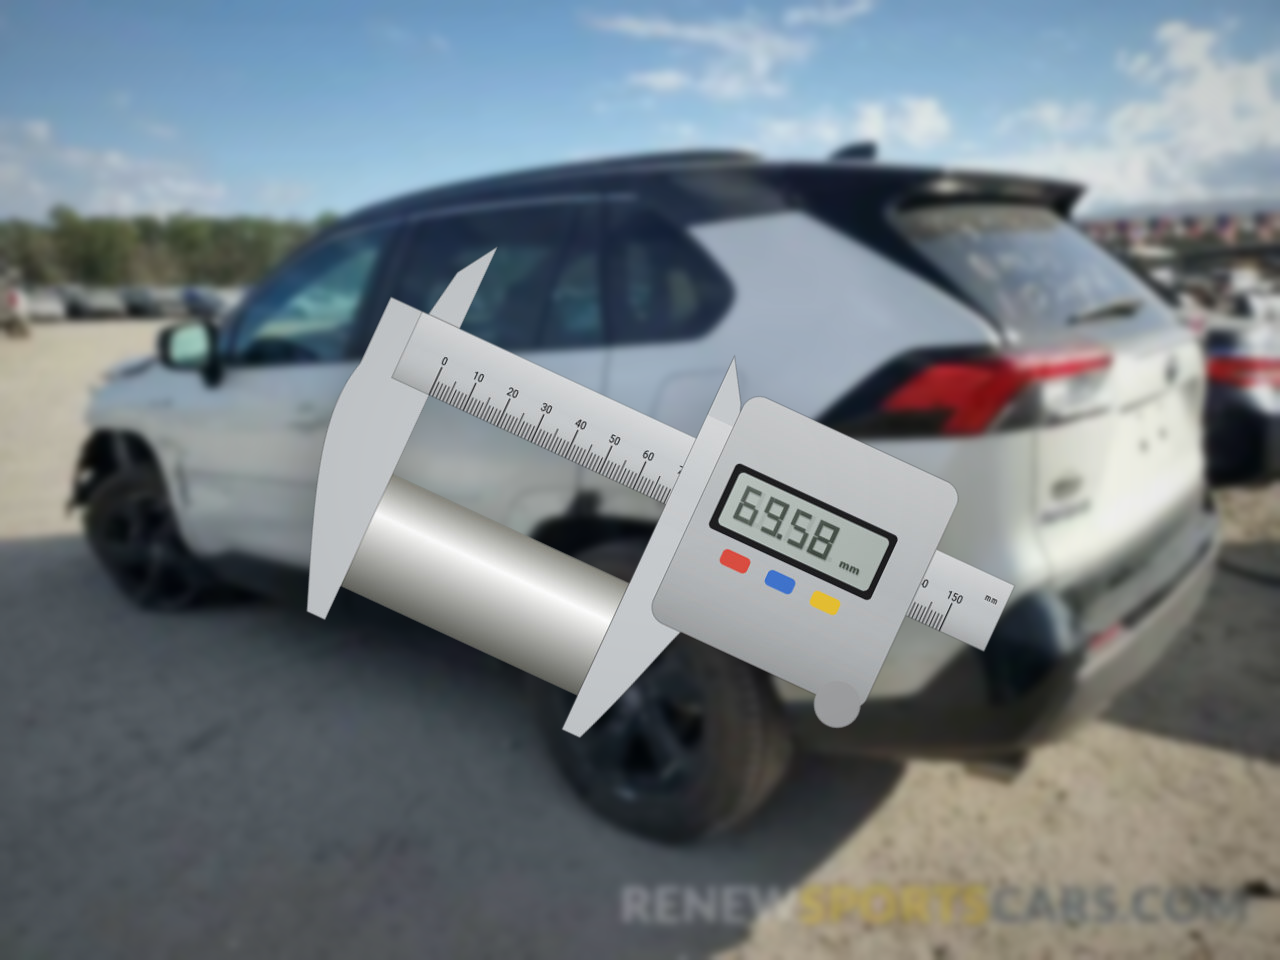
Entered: 69.58 mm
